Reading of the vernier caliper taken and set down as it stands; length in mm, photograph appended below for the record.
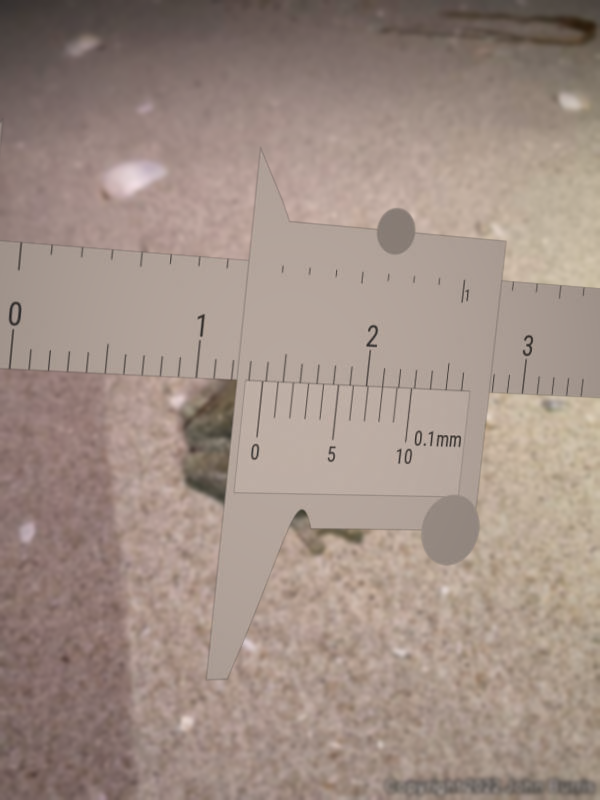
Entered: 13.8 mm
